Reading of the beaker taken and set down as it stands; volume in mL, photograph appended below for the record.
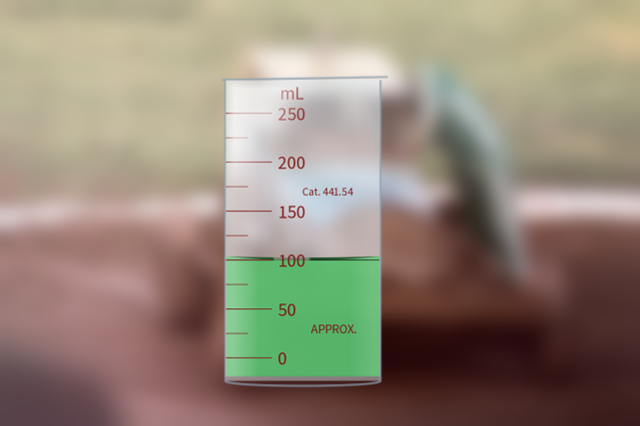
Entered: 100 mL
